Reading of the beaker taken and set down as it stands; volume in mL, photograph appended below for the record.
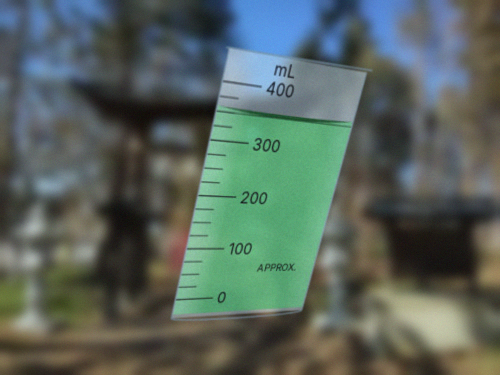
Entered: 350 mL
